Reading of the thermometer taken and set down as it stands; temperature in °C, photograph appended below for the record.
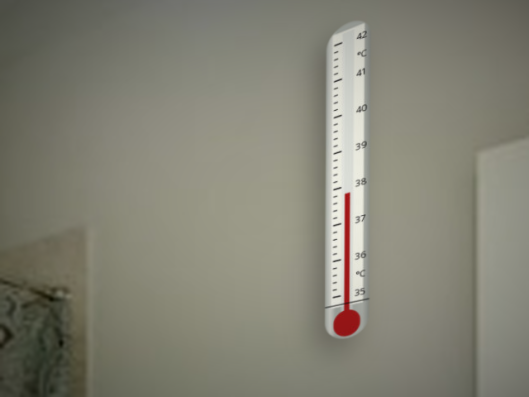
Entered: 37.8 °C
